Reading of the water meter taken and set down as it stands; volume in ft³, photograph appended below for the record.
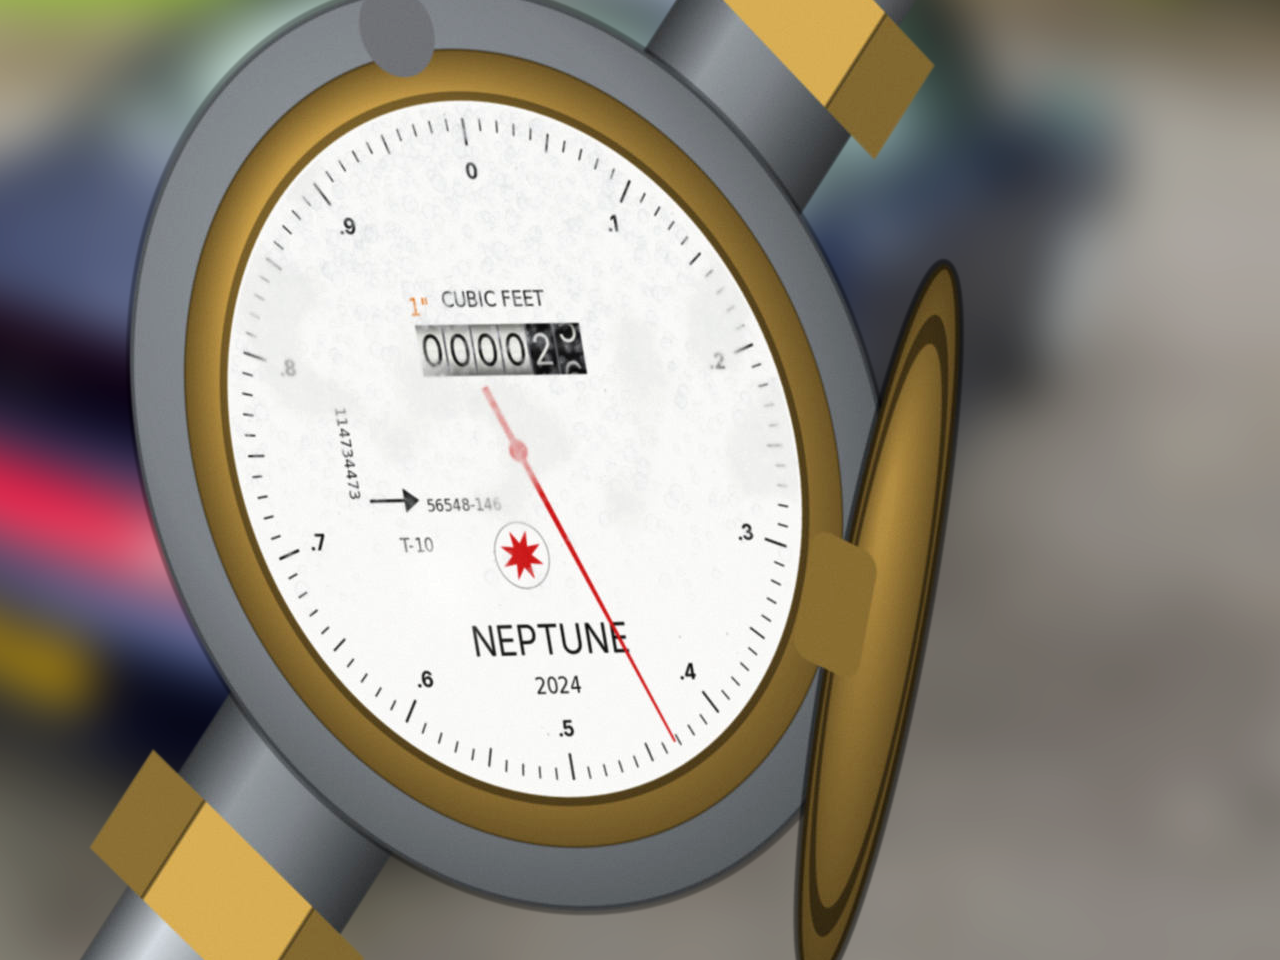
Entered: 25.43 ft³
